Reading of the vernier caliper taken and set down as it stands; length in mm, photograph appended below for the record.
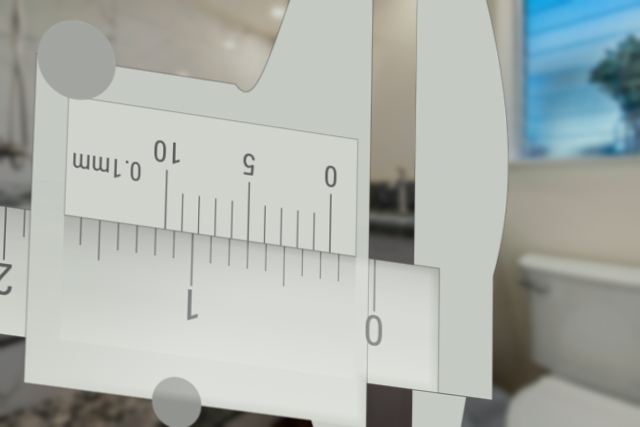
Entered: 2.5 mm
